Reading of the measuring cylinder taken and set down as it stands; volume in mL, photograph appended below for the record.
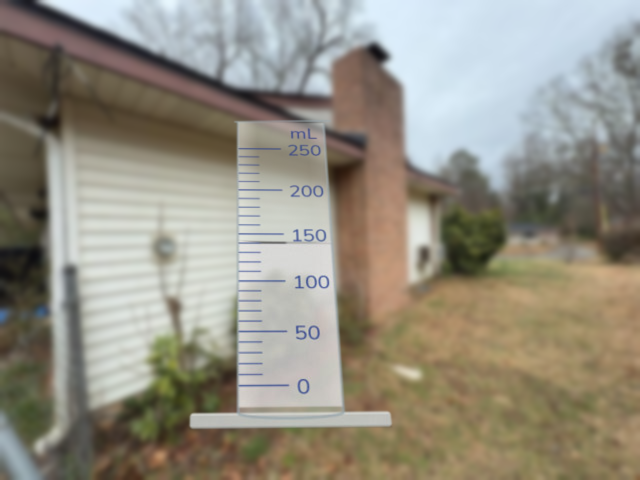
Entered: 140 mL
